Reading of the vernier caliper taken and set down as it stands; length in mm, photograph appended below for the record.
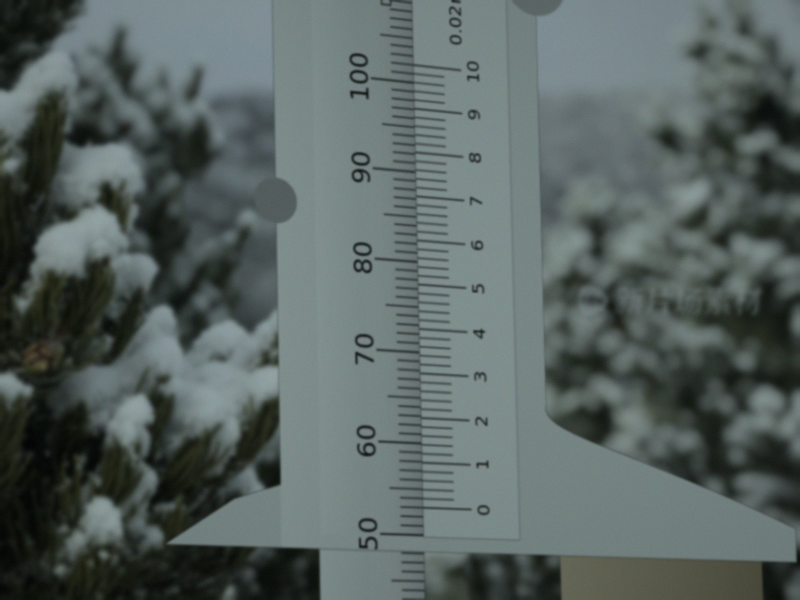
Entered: 53.0 mm
